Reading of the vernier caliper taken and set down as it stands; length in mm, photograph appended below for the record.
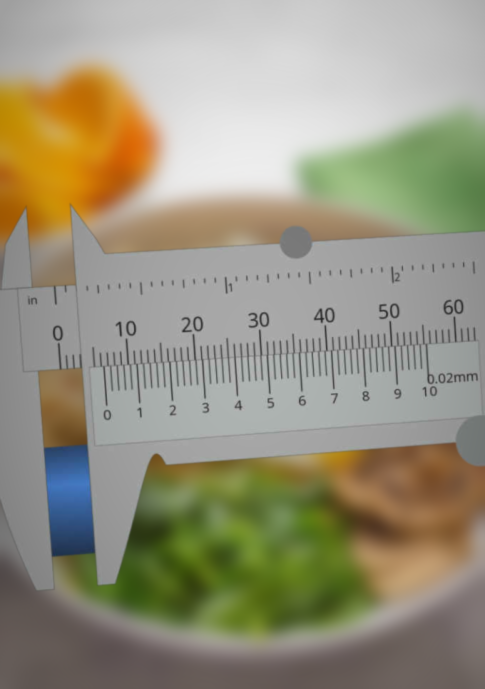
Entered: 6.4 mm
